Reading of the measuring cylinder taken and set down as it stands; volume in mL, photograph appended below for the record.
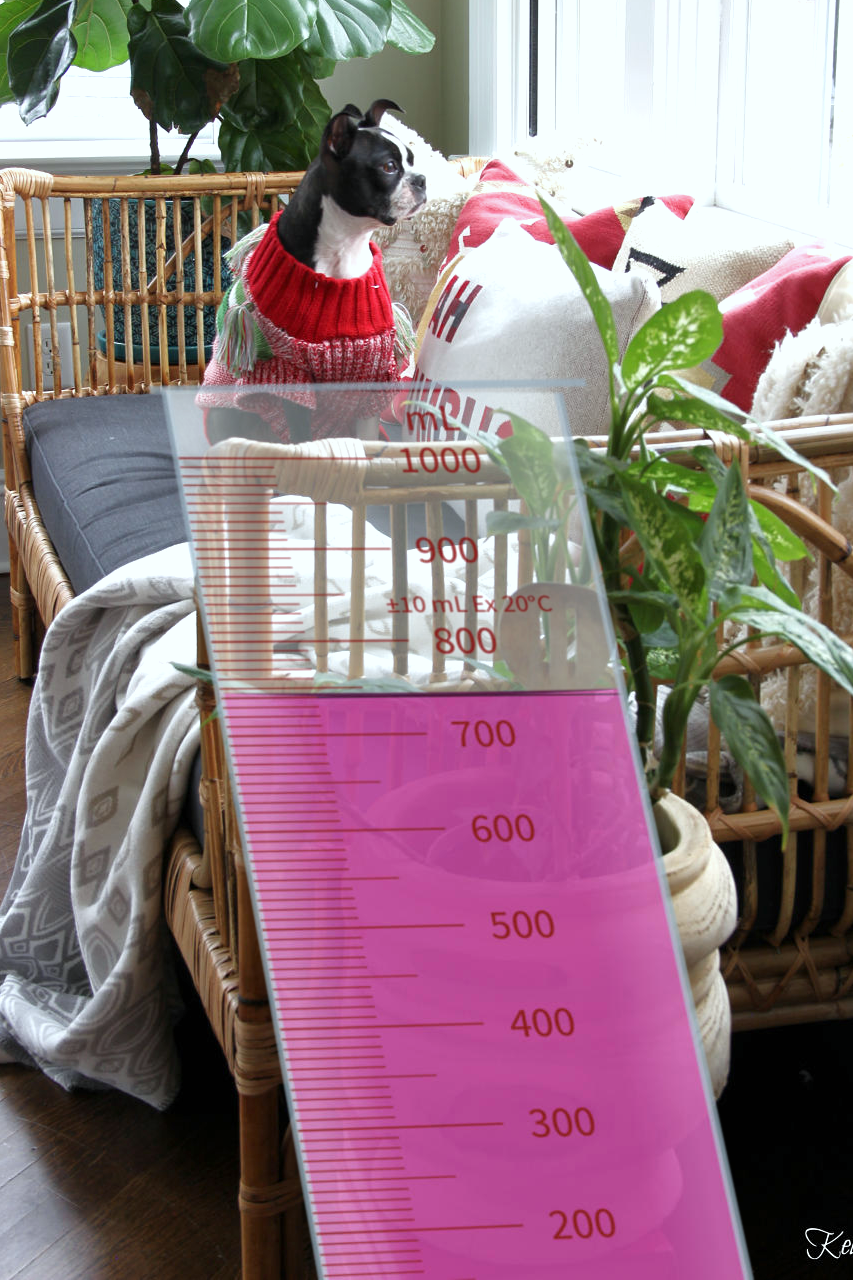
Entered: 740 mL
